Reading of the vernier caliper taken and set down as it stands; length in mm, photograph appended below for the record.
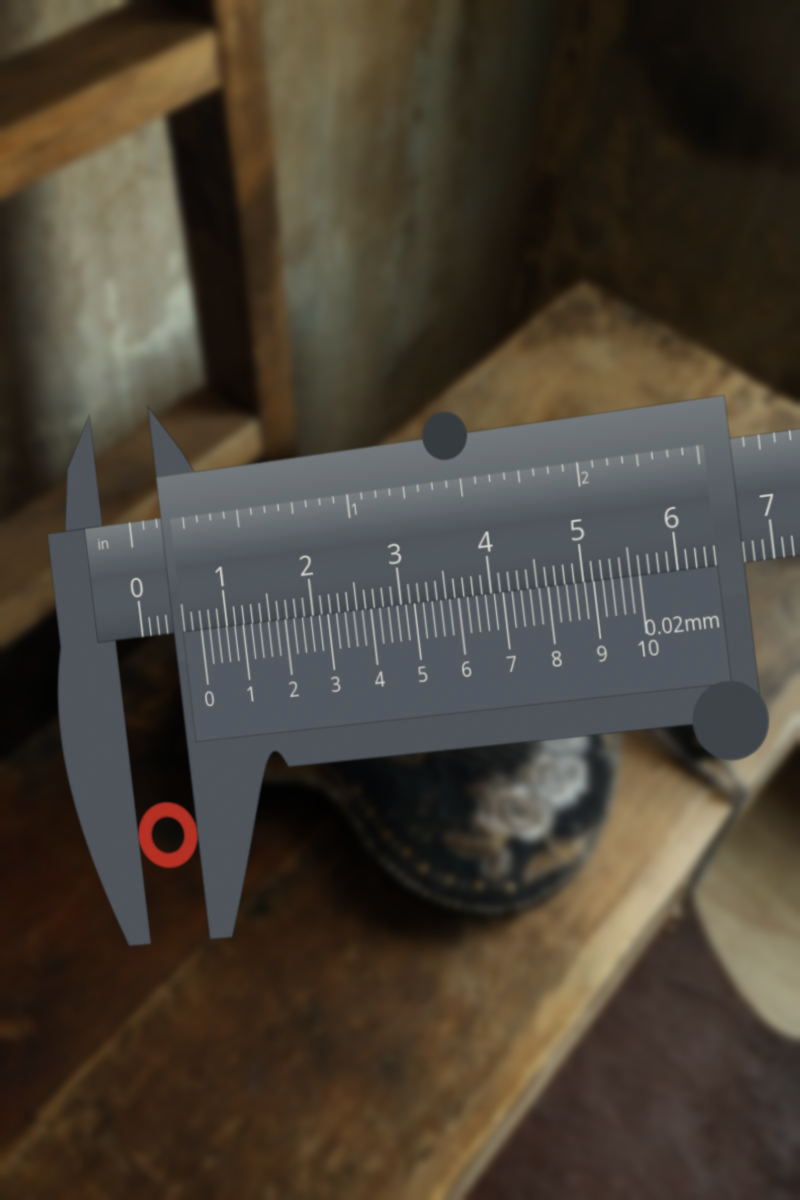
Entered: 7.0 mm
